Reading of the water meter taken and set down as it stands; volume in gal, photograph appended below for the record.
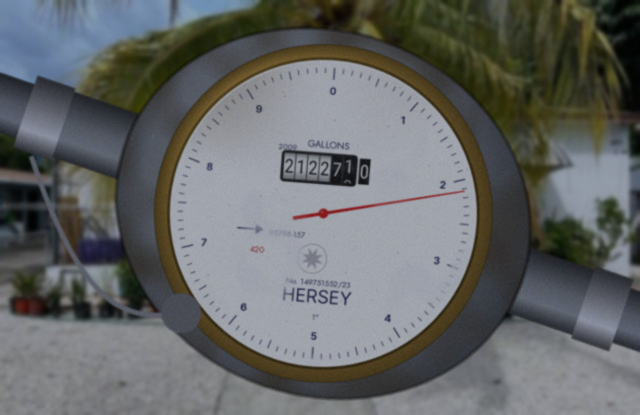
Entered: 2122712.1 gal
